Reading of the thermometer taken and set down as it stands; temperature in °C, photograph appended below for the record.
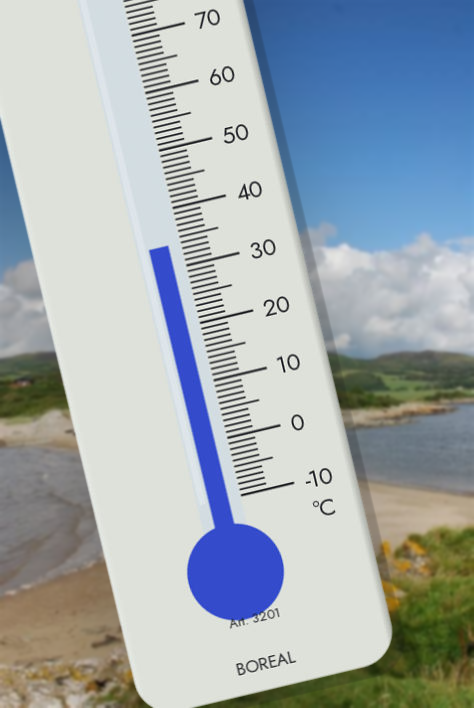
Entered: 34 °C
